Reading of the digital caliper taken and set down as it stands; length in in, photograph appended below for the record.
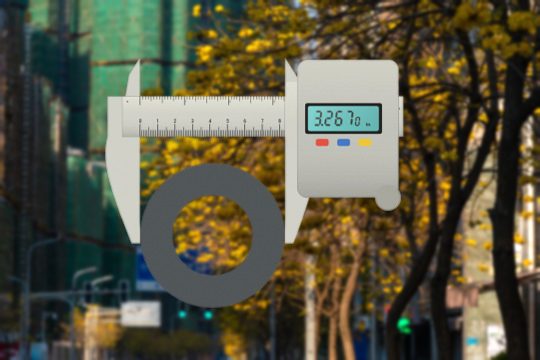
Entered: 3.2670 in
